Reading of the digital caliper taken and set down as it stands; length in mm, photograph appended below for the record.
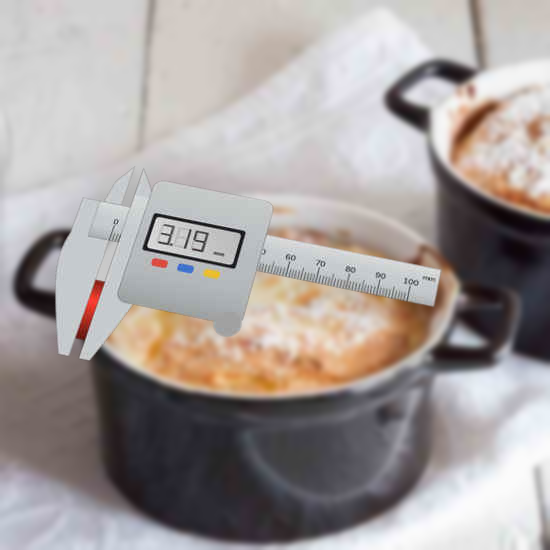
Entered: 3.19 mm
